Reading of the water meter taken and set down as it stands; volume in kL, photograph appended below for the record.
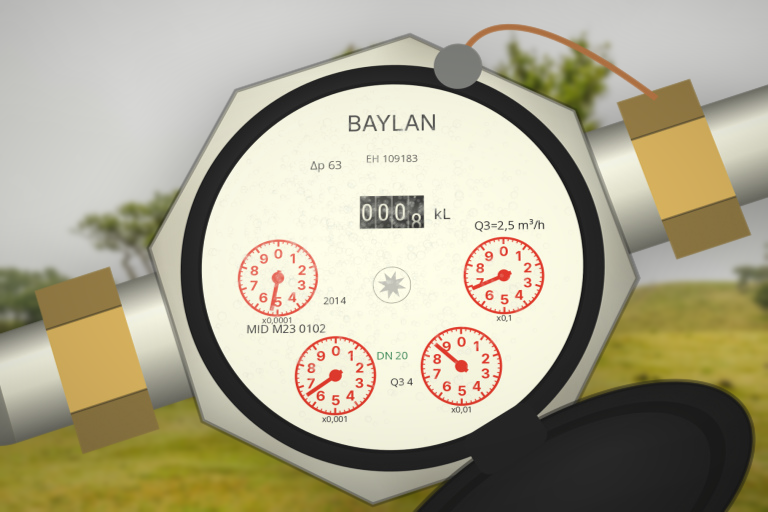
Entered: 7.6865 kL
